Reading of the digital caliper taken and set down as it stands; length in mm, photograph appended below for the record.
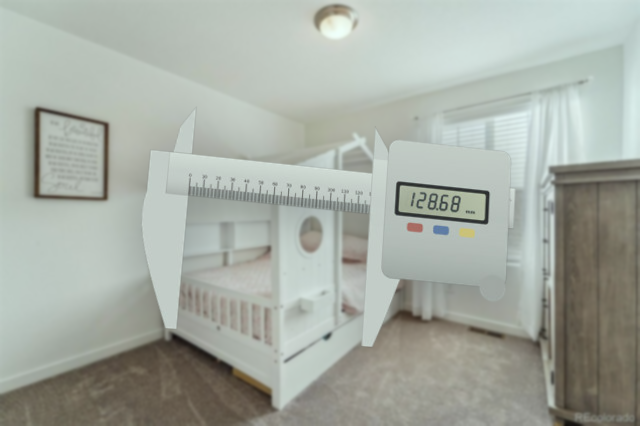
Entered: 128.68 mm
